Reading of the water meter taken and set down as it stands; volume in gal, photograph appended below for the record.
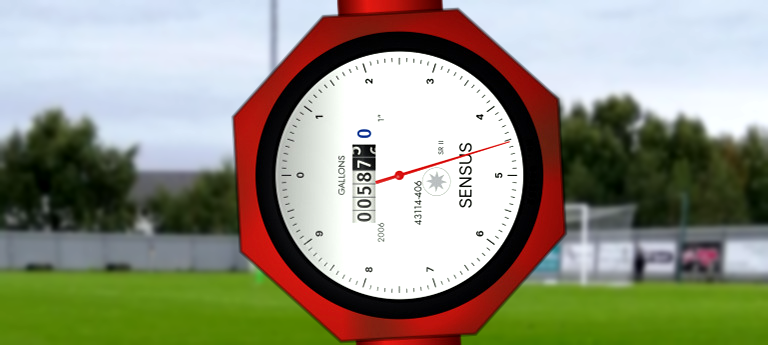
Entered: 58754.5 gal
